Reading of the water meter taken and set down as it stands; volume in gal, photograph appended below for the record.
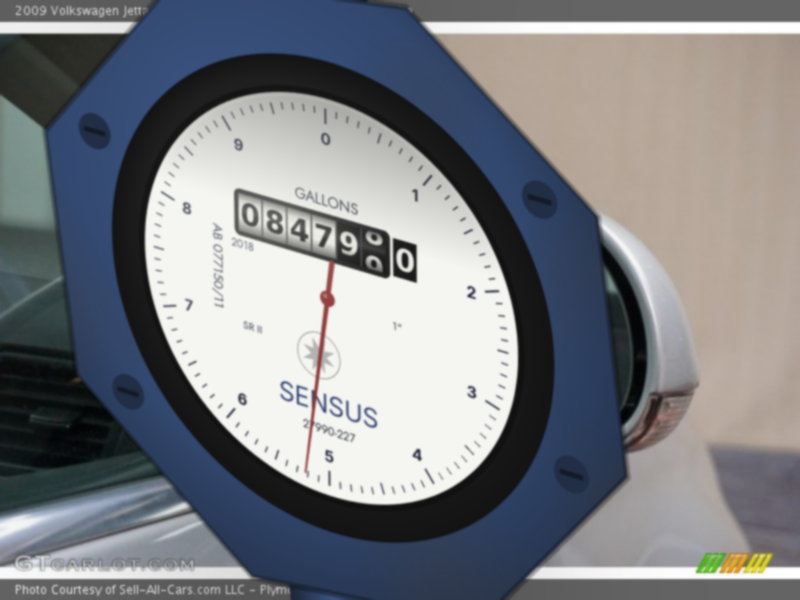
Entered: 847985.2 gal
